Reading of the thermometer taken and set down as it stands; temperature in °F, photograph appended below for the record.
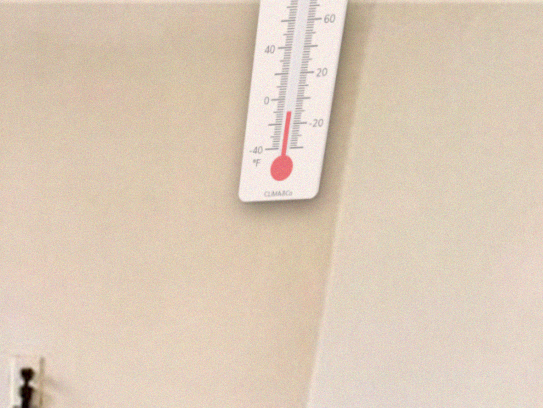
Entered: -10 °F
